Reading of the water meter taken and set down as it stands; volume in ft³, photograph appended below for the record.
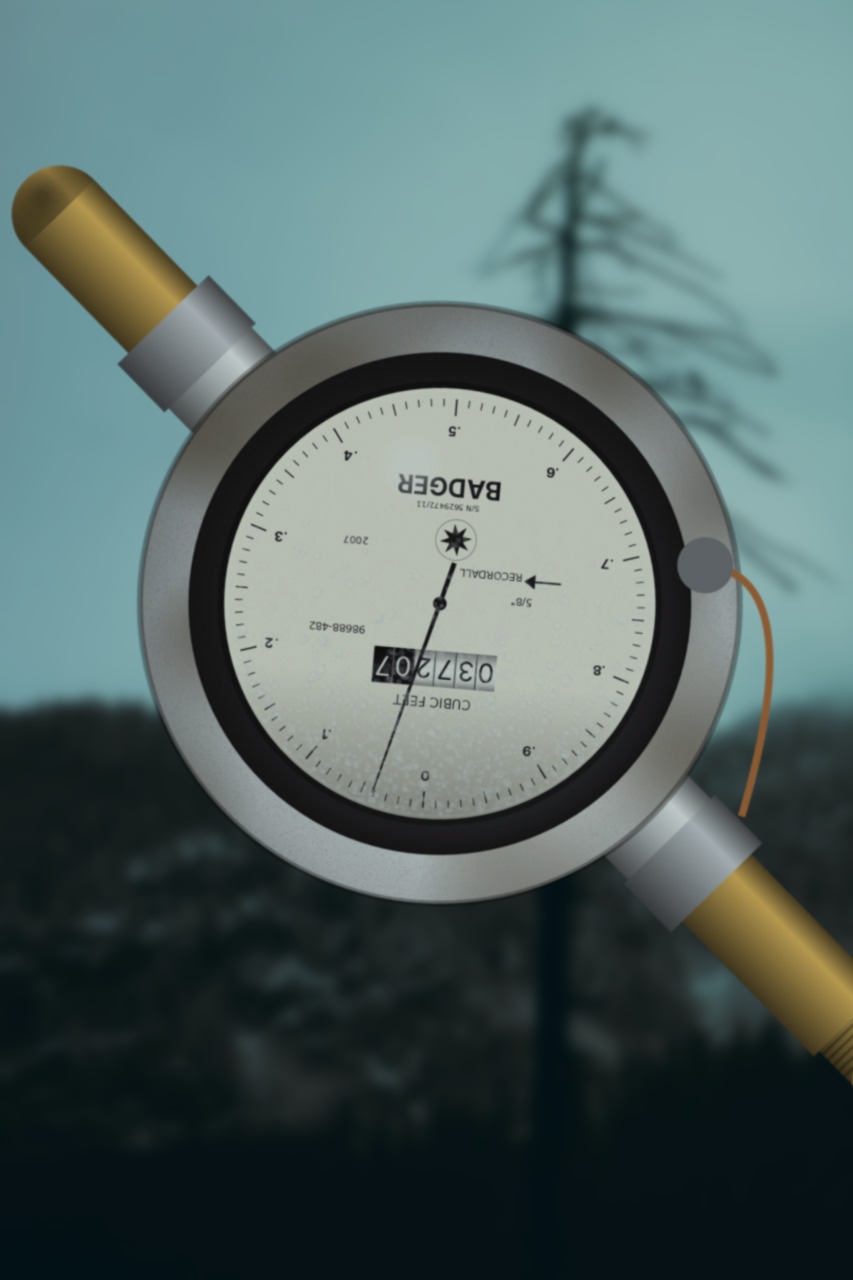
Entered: 37207.04 ft³
